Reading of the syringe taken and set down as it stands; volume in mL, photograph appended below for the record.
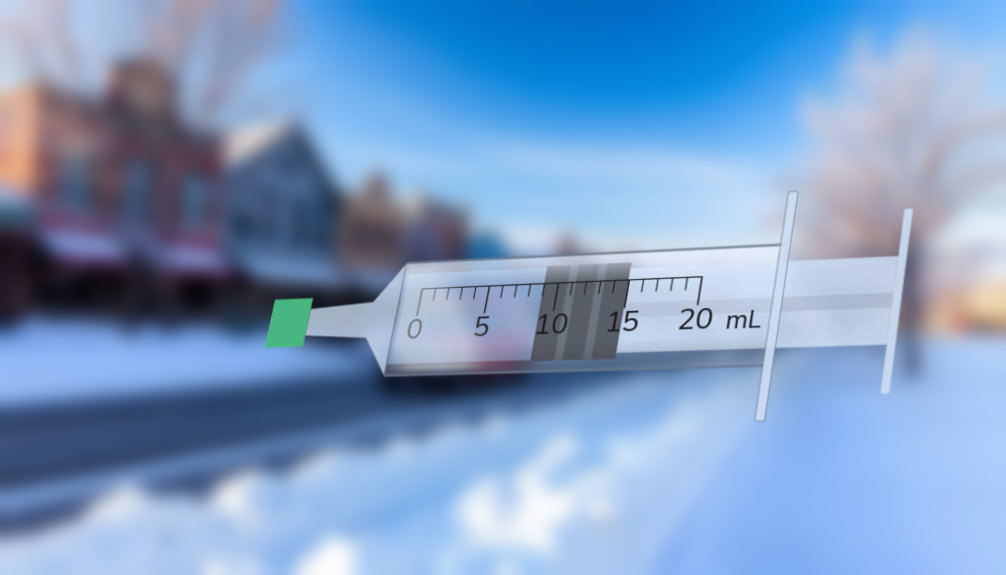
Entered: 9 mL
